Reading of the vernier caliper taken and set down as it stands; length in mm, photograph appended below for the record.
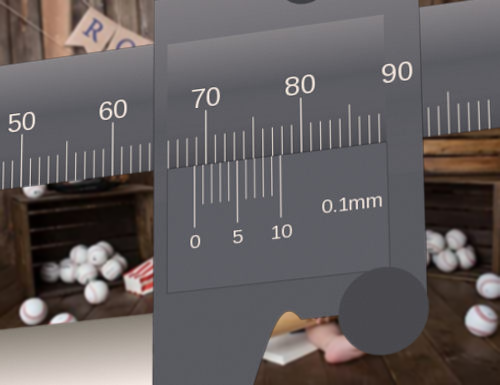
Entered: 68.8 mm
